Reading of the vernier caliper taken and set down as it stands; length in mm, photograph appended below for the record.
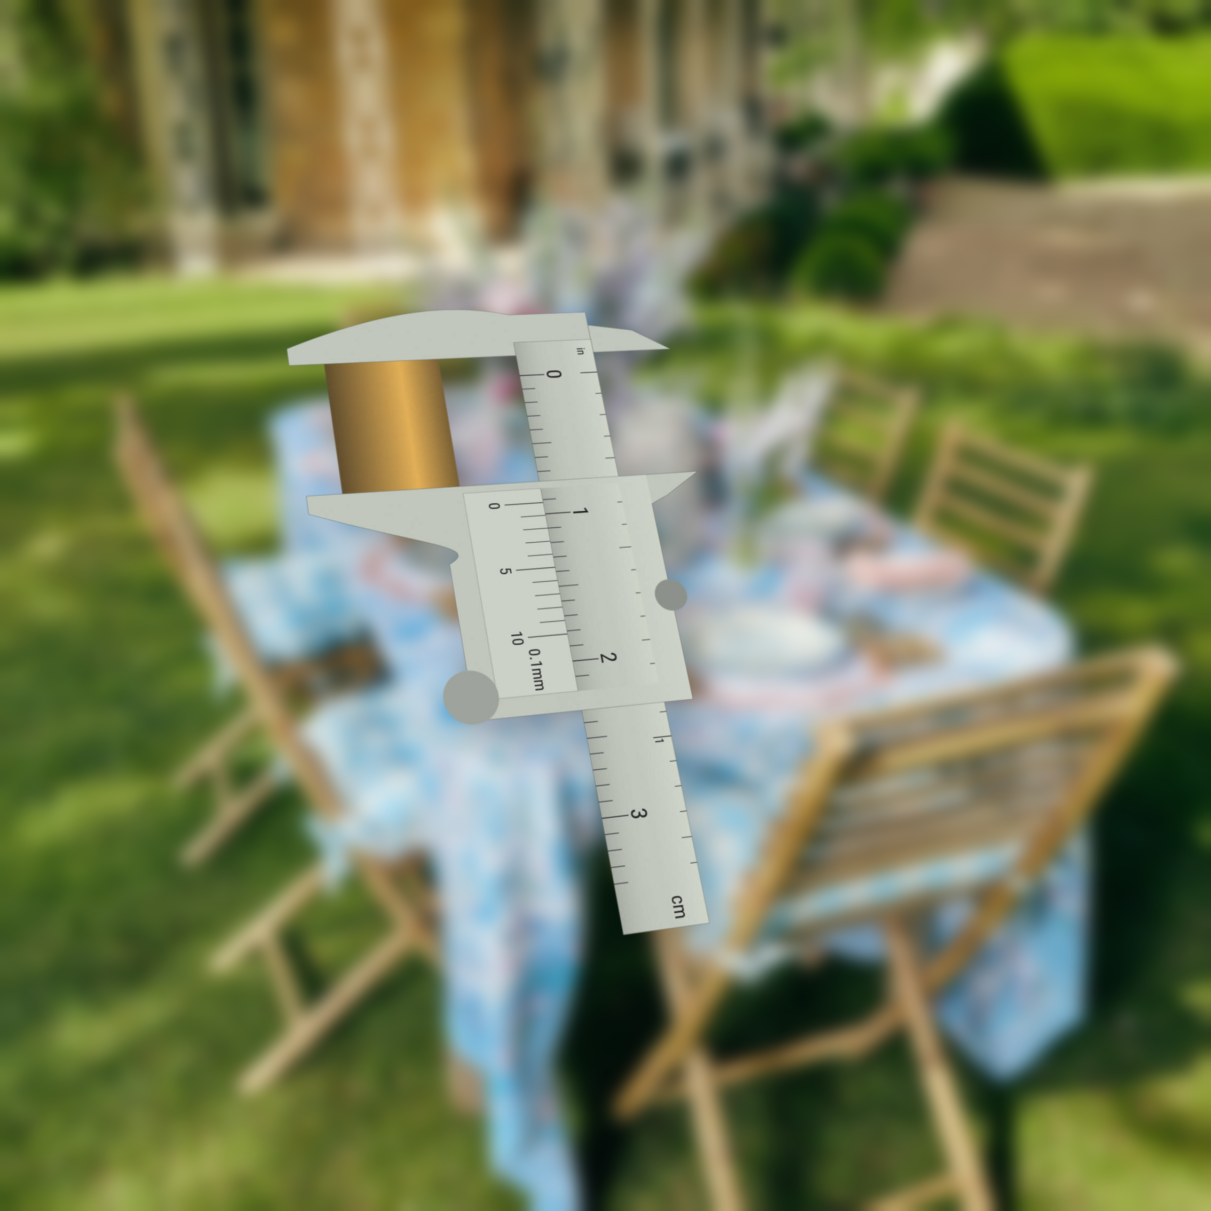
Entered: 9.2 mm
